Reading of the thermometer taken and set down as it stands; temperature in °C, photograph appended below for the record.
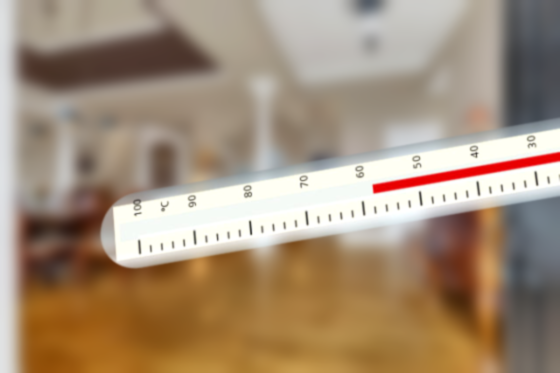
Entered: 58 °C
